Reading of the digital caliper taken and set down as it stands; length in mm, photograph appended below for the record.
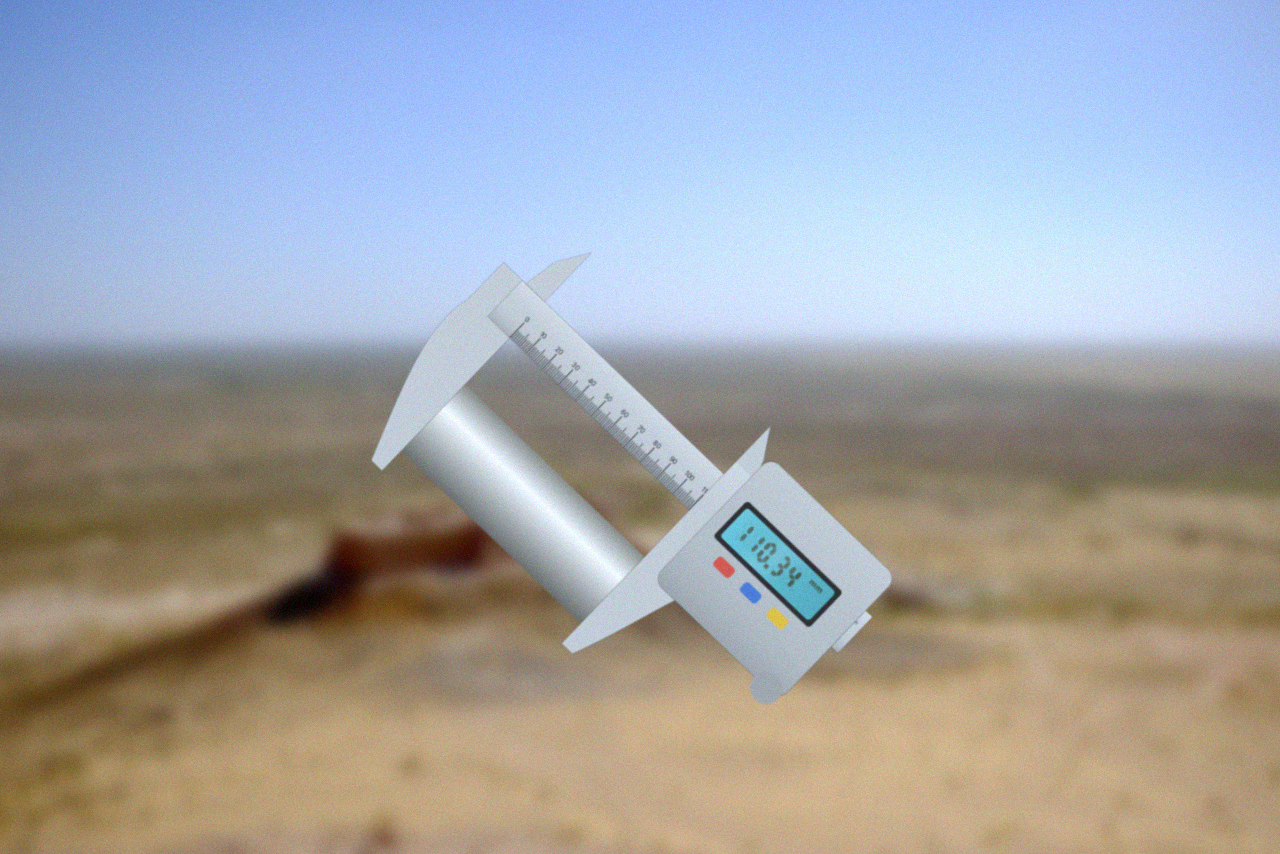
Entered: 110.34 mm
